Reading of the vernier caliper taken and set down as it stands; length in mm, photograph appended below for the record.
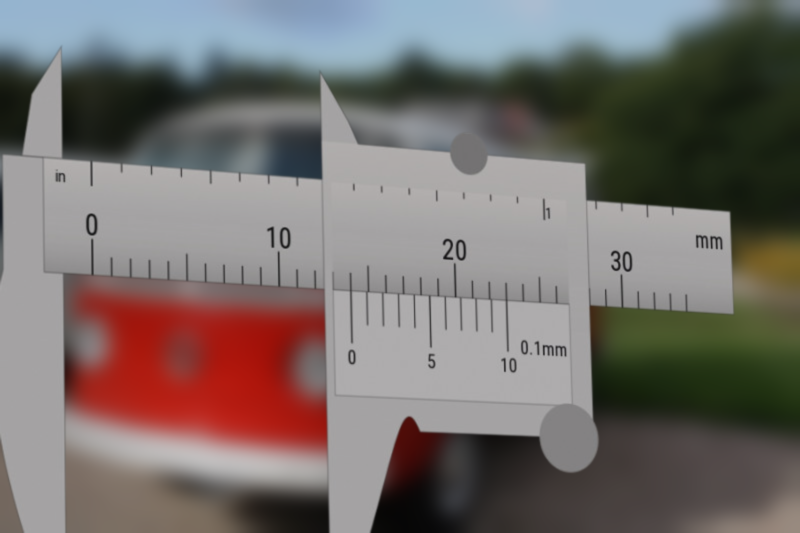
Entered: 14.0 mm
